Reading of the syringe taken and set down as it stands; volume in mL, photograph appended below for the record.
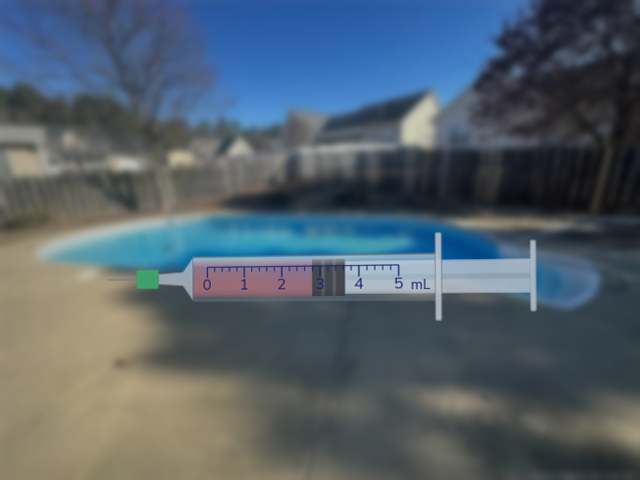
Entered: 2.8 mL
